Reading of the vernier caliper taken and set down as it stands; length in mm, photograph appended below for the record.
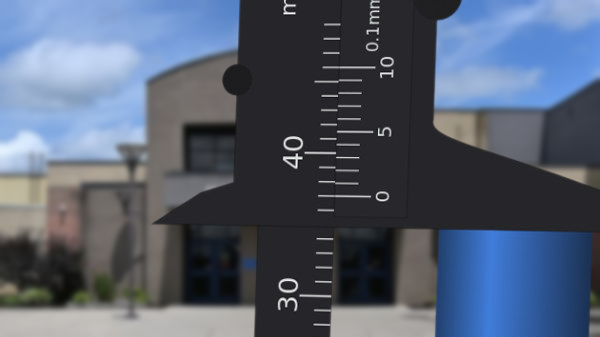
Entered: 37.0 mm
